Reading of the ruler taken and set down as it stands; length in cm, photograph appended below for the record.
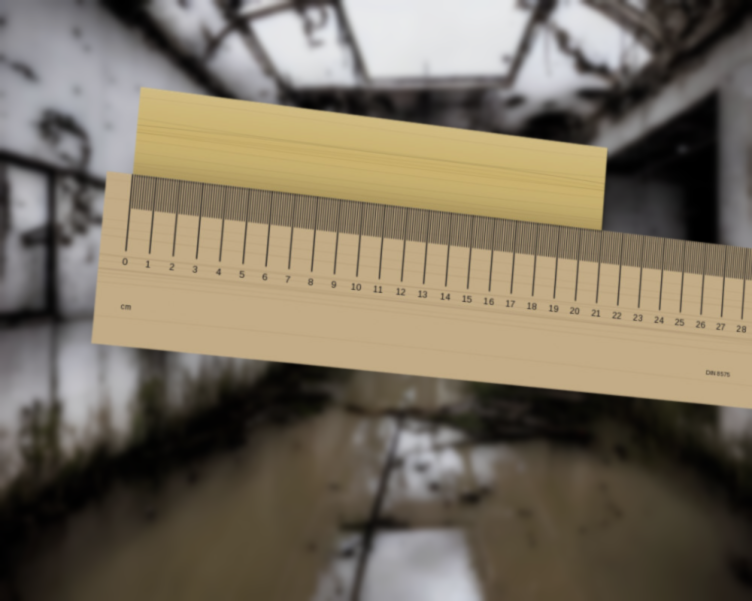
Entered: 21 cm
